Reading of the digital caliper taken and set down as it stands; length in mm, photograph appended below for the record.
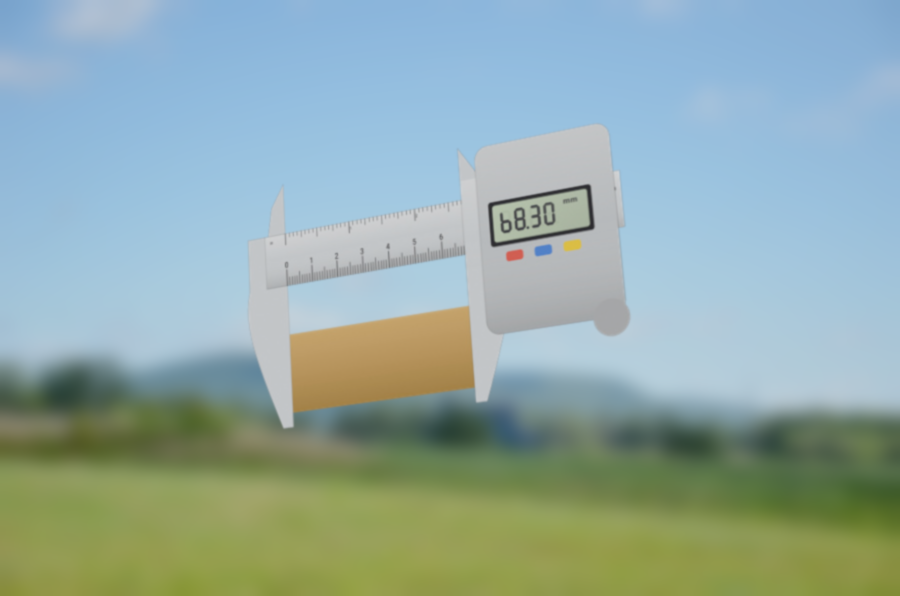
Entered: 68.30 mm
